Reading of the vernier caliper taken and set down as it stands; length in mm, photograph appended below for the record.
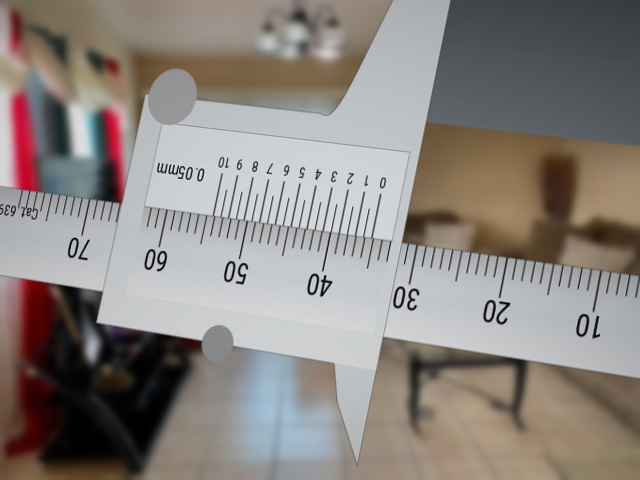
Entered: 35.2 mm
